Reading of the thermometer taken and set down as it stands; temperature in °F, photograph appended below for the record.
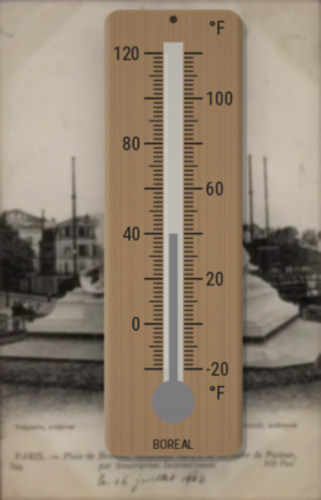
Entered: 40 °F
